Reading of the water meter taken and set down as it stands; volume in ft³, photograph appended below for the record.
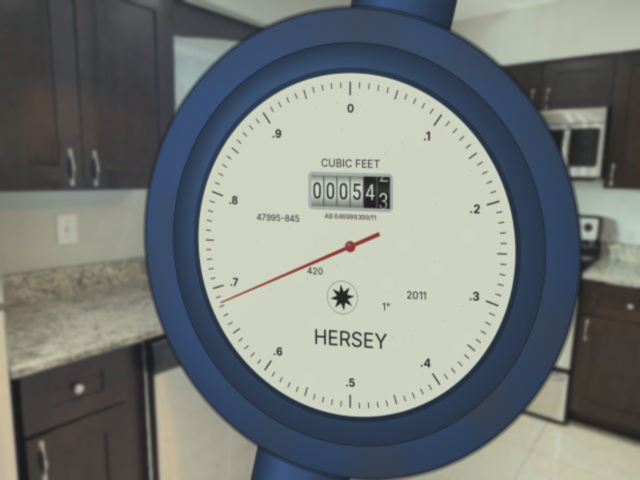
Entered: 542.68 ft³
